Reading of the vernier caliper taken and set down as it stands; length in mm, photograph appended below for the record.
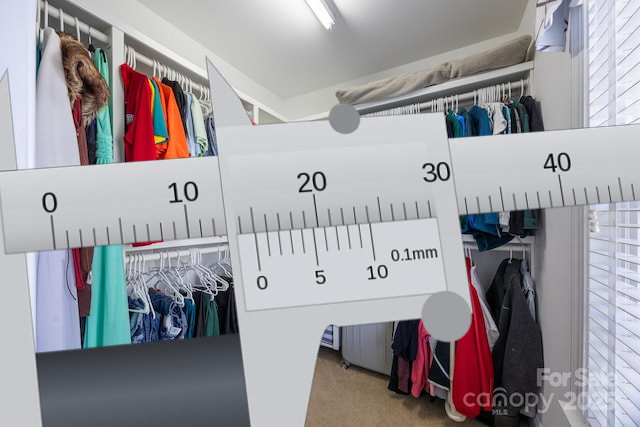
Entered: 15.1 mm
